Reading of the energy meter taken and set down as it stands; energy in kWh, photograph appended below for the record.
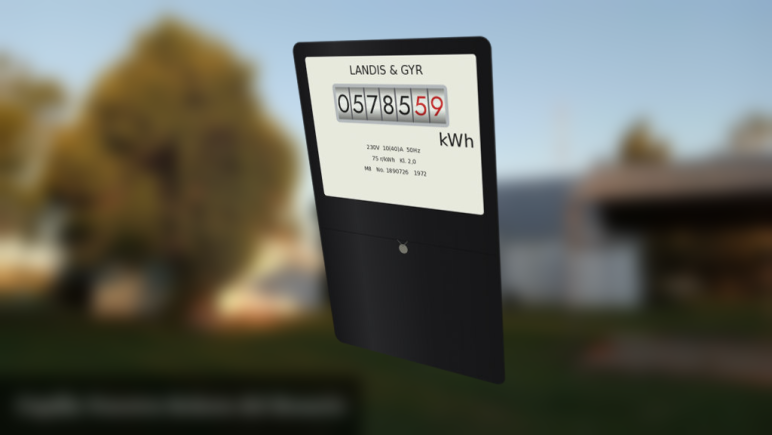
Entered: 5785.59 kWh
